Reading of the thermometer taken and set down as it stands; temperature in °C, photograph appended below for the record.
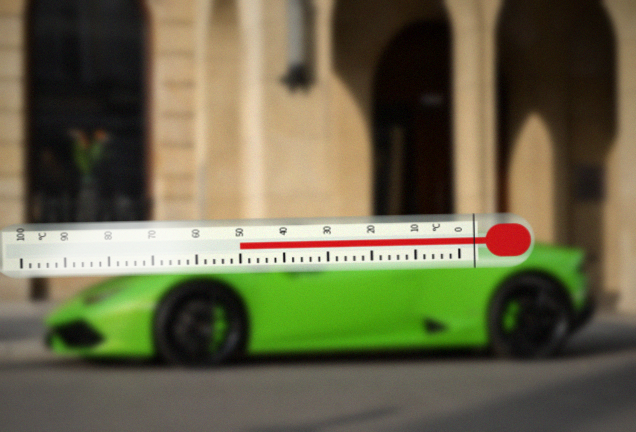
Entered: 50 °C
